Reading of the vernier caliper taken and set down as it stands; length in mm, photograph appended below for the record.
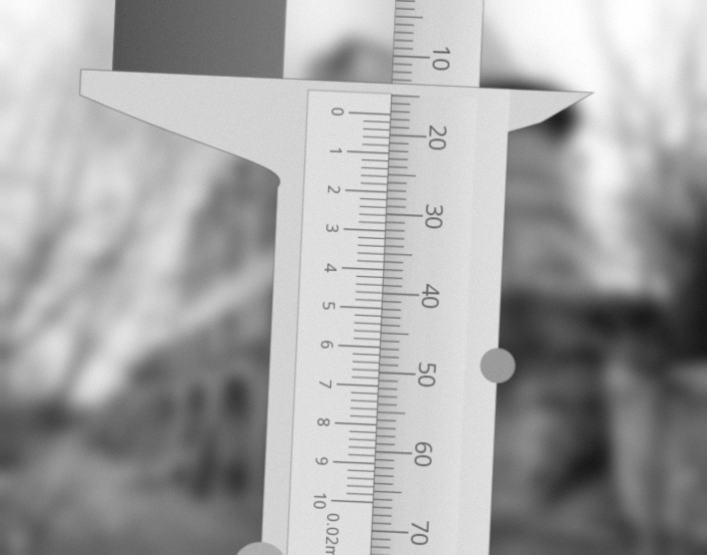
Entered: 17.4 mm
